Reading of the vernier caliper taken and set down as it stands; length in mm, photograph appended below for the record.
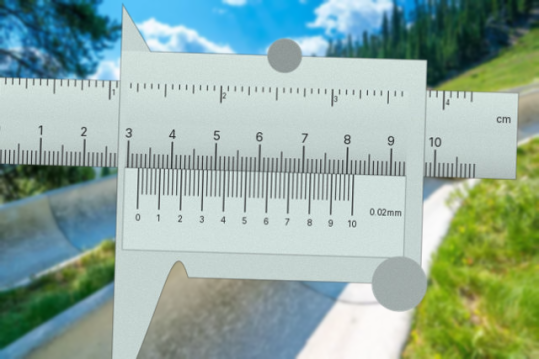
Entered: 32.5 mm
